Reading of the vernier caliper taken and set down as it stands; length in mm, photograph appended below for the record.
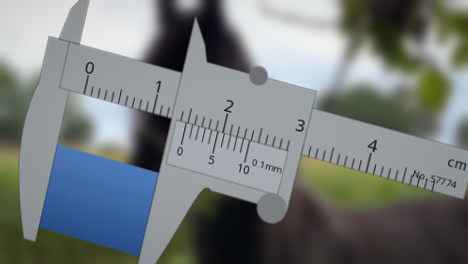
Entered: 14.8 mm
